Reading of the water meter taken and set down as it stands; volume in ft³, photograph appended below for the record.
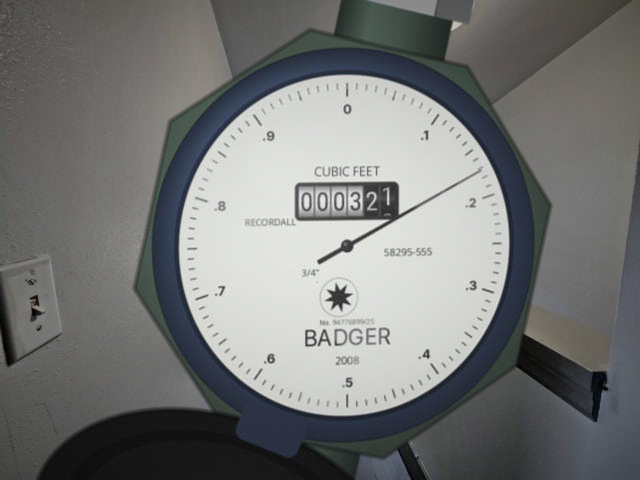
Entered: 321.17 ft³
